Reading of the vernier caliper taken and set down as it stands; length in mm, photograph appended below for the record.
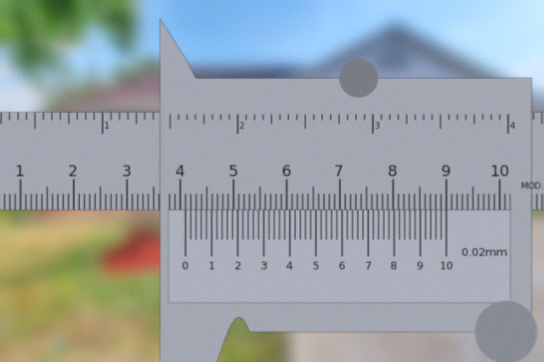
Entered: 41.0 mm
